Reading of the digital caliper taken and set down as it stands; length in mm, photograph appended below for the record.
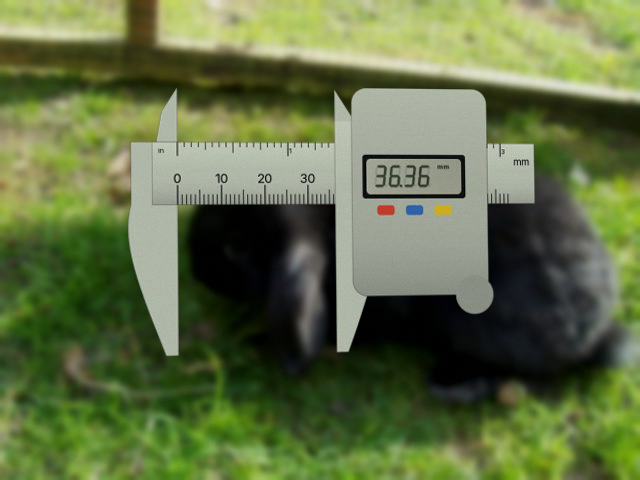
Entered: 36.36 mm
